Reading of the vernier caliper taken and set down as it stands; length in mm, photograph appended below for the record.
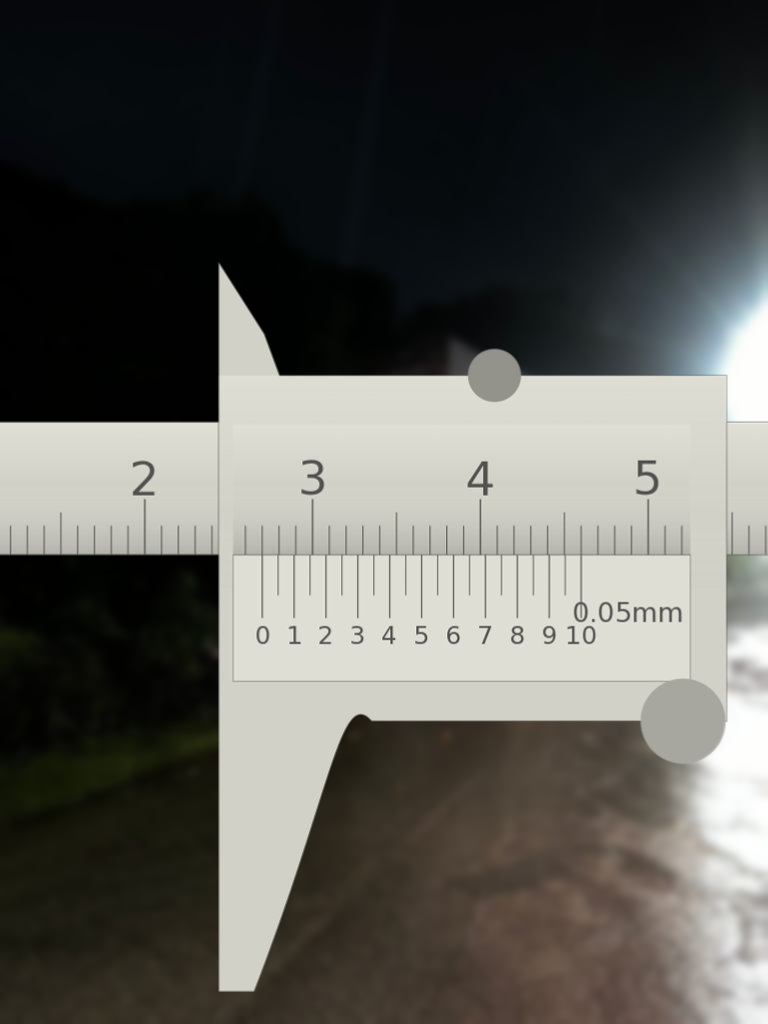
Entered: 27.0 mm
